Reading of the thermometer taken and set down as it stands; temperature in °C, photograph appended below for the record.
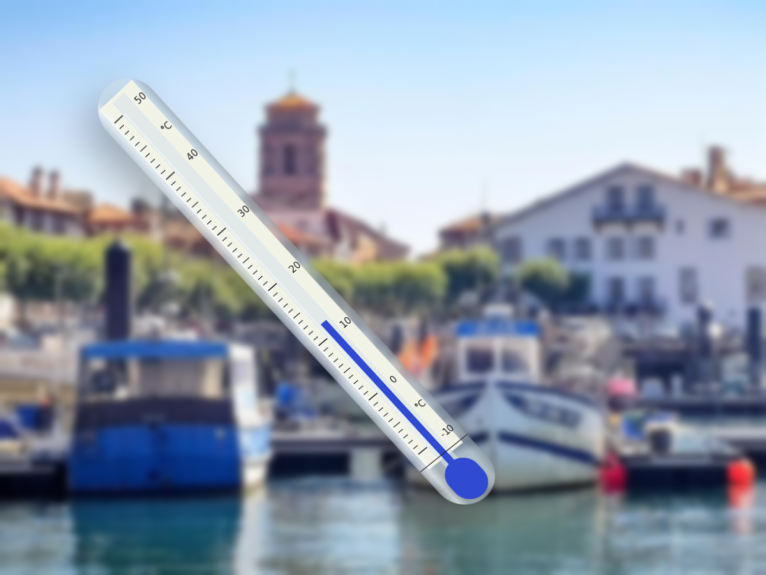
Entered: 12 °C
